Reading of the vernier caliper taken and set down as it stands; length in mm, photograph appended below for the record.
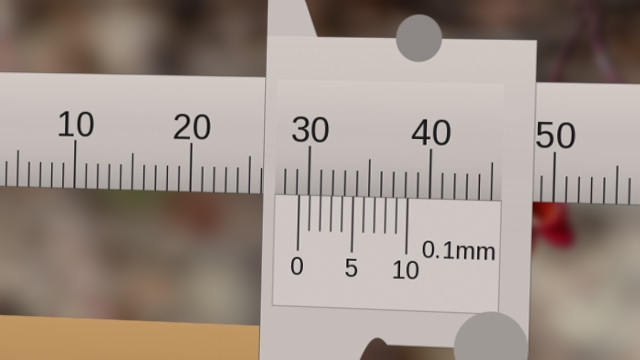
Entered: 29.2 mm
